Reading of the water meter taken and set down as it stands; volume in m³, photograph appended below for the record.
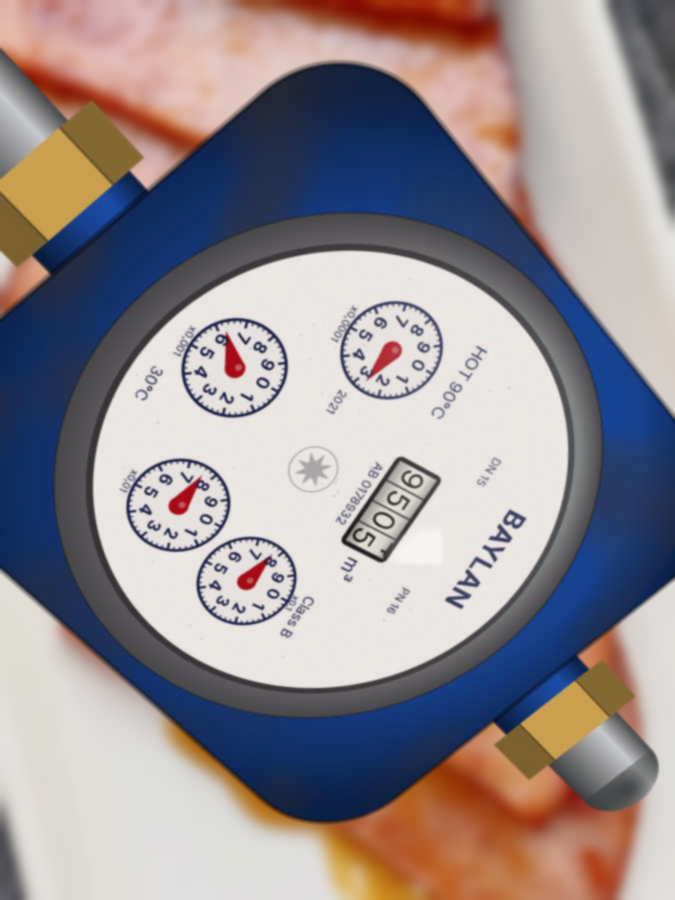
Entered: 9504.7762 m³
